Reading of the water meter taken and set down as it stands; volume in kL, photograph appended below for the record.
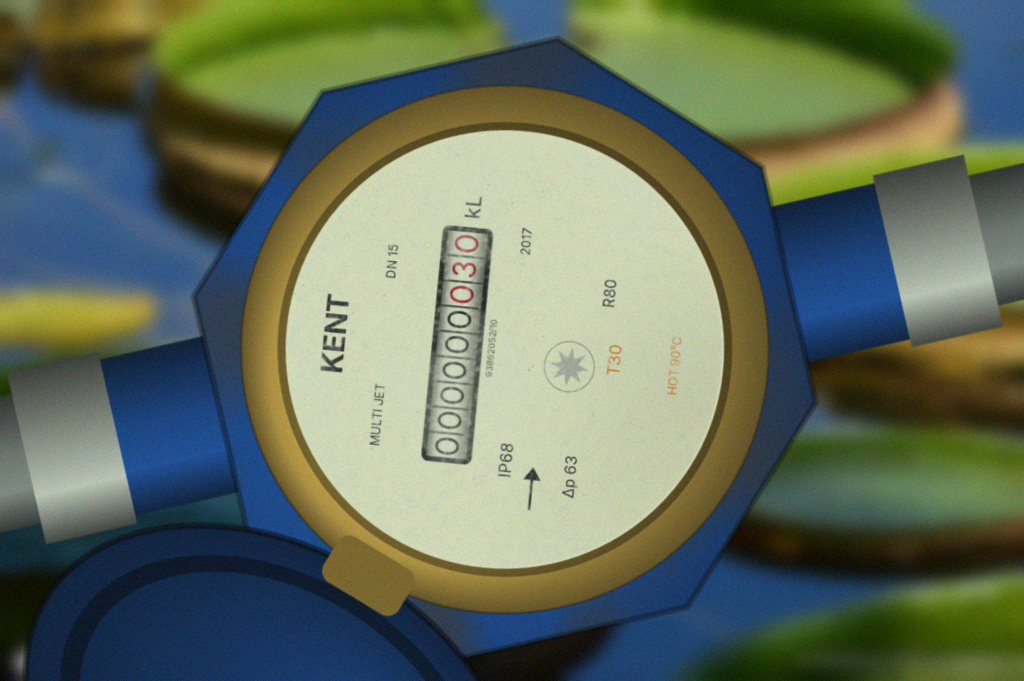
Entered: 0.030 kL
